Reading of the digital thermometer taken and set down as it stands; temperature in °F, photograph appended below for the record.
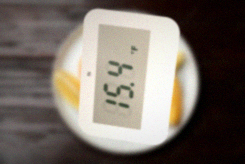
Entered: 15.4 °F
